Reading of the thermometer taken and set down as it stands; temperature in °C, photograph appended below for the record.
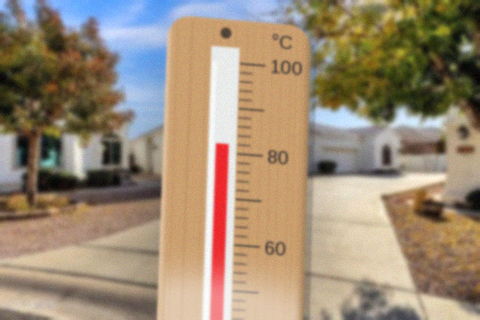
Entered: 82 °C
